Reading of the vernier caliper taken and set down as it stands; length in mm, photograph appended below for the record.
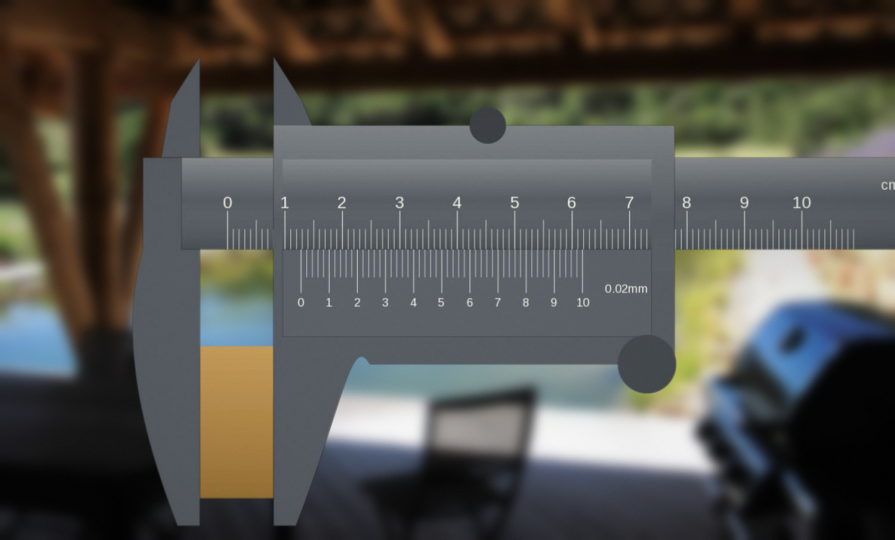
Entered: 12.8 mm
